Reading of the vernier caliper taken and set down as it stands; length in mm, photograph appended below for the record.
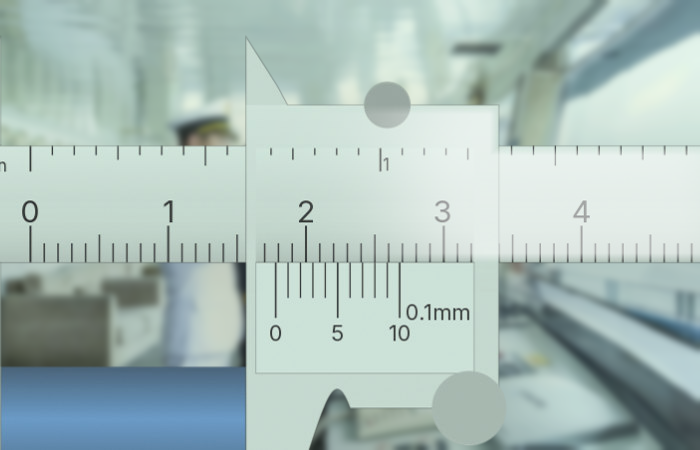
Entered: 17.8 mm
